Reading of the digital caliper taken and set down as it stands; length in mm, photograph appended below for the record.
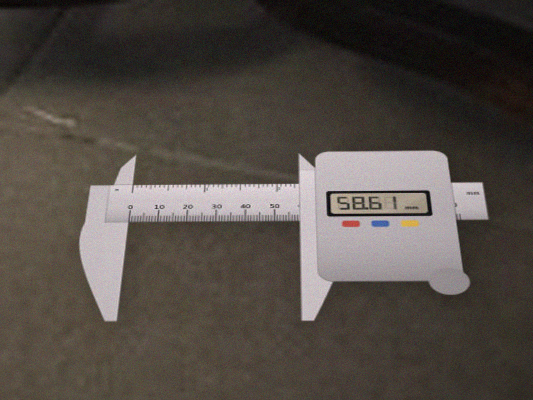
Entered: 58.61 mm
